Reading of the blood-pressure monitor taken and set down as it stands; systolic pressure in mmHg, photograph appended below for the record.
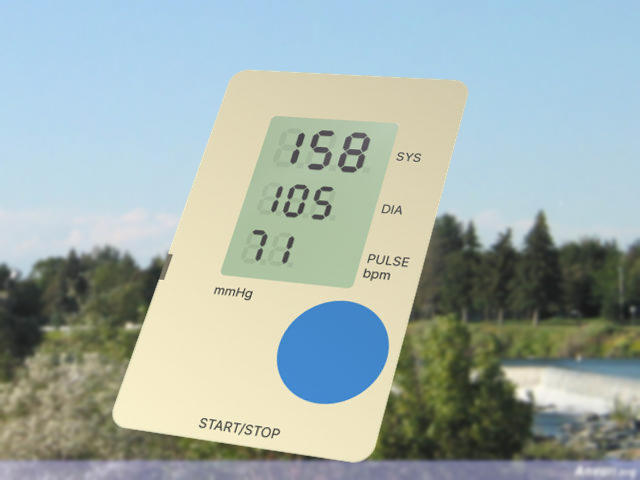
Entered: 158 mmHg
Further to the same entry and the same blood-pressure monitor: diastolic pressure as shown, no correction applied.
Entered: 105 mmHg
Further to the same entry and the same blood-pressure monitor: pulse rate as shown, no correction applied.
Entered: 71 bpm
